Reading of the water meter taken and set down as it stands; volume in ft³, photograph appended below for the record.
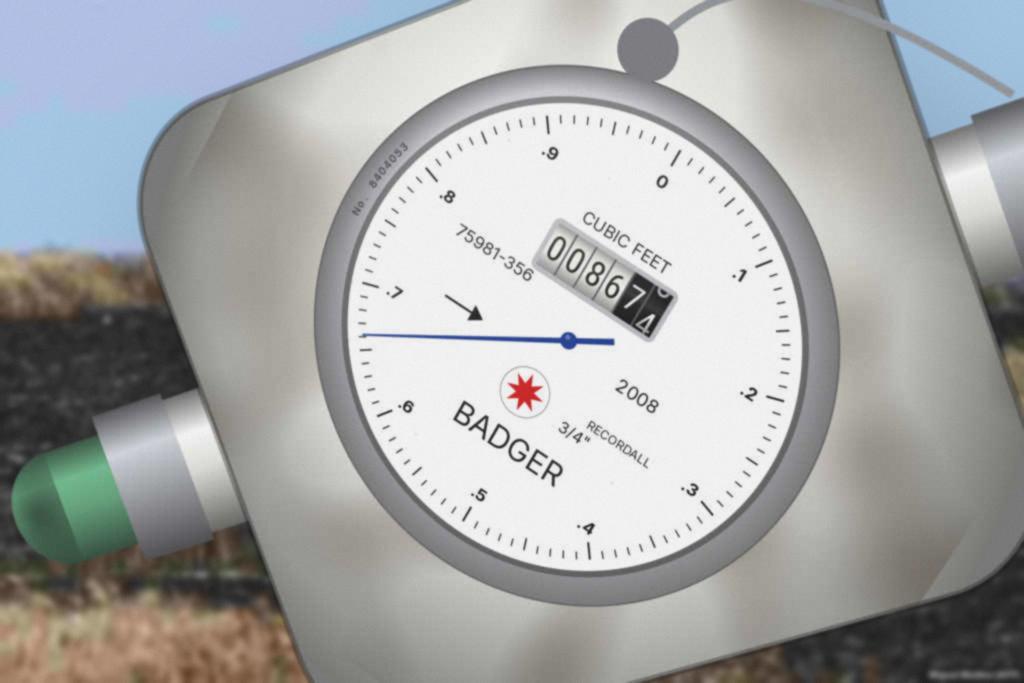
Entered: 8673.66 ft³
